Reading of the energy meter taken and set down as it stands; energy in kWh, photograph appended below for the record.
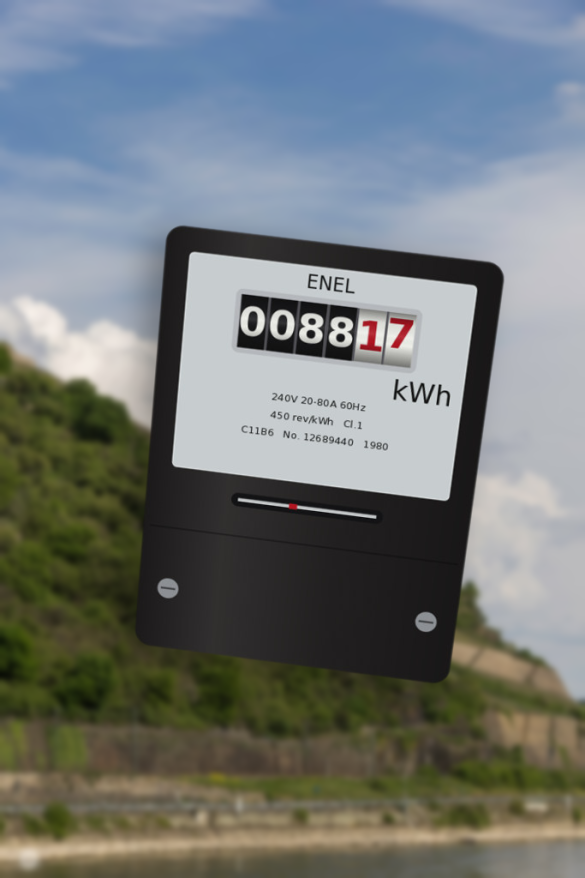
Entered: 88.17 kWh
